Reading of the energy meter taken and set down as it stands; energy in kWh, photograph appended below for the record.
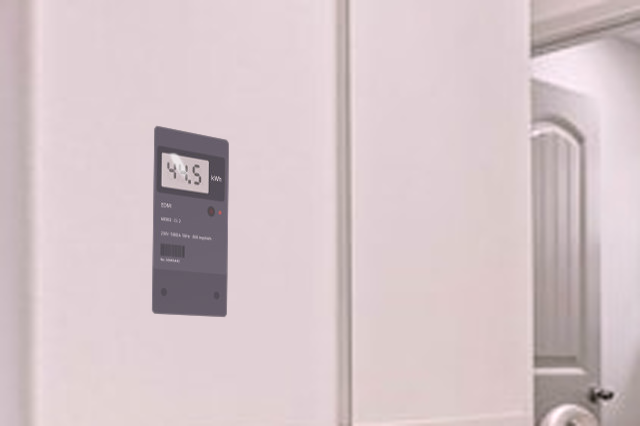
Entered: 44.5 kWh
